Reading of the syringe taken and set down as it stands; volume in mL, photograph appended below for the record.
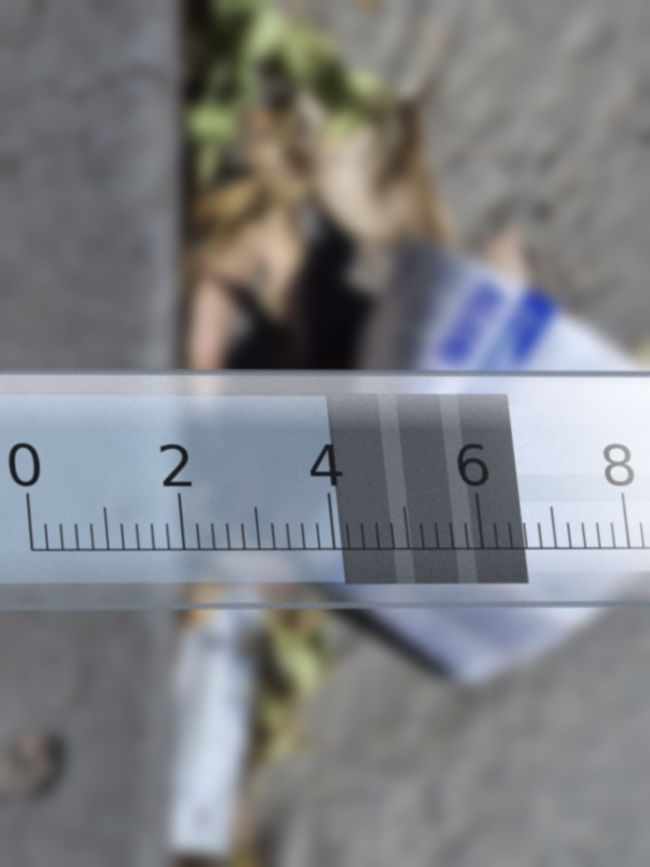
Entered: 4.1 mL
